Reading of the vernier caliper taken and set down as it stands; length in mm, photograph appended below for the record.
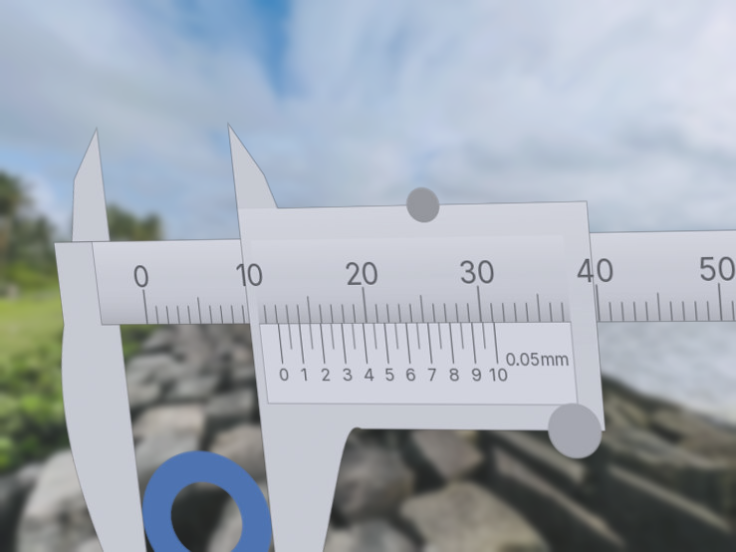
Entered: 12.1 mm
